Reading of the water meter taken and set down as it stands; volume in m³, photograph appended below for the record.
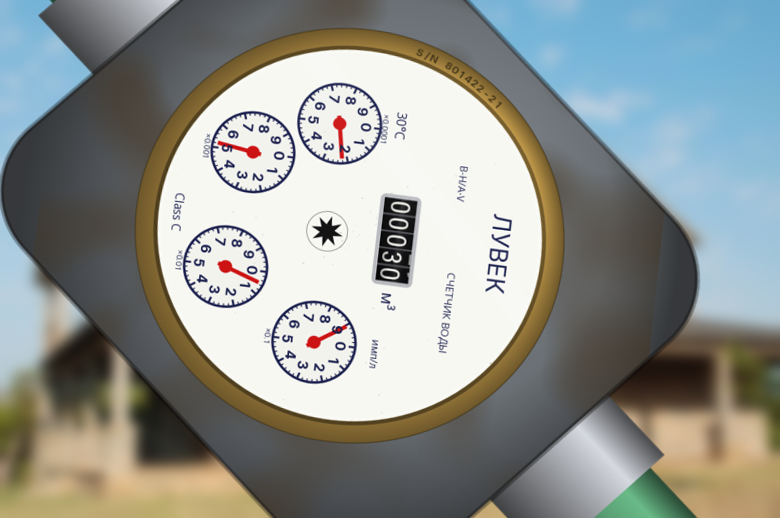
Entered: 29.9052 m³
